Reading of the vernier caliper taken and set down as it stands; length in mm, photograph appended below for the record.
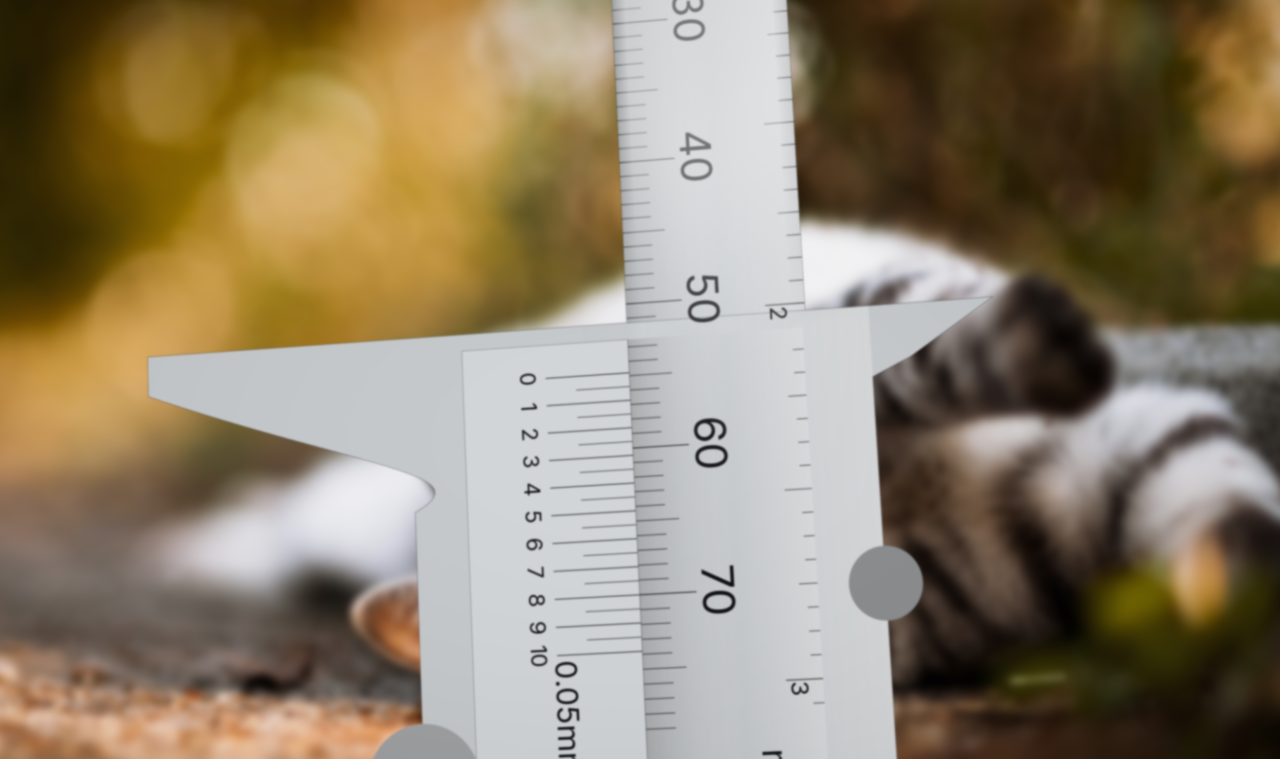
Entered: 54.8 mm
